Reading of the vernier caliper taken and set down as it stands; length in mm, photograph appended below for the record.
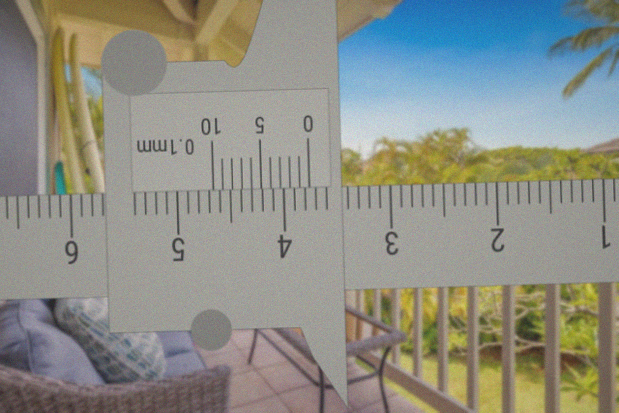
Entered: 37.6 mm
